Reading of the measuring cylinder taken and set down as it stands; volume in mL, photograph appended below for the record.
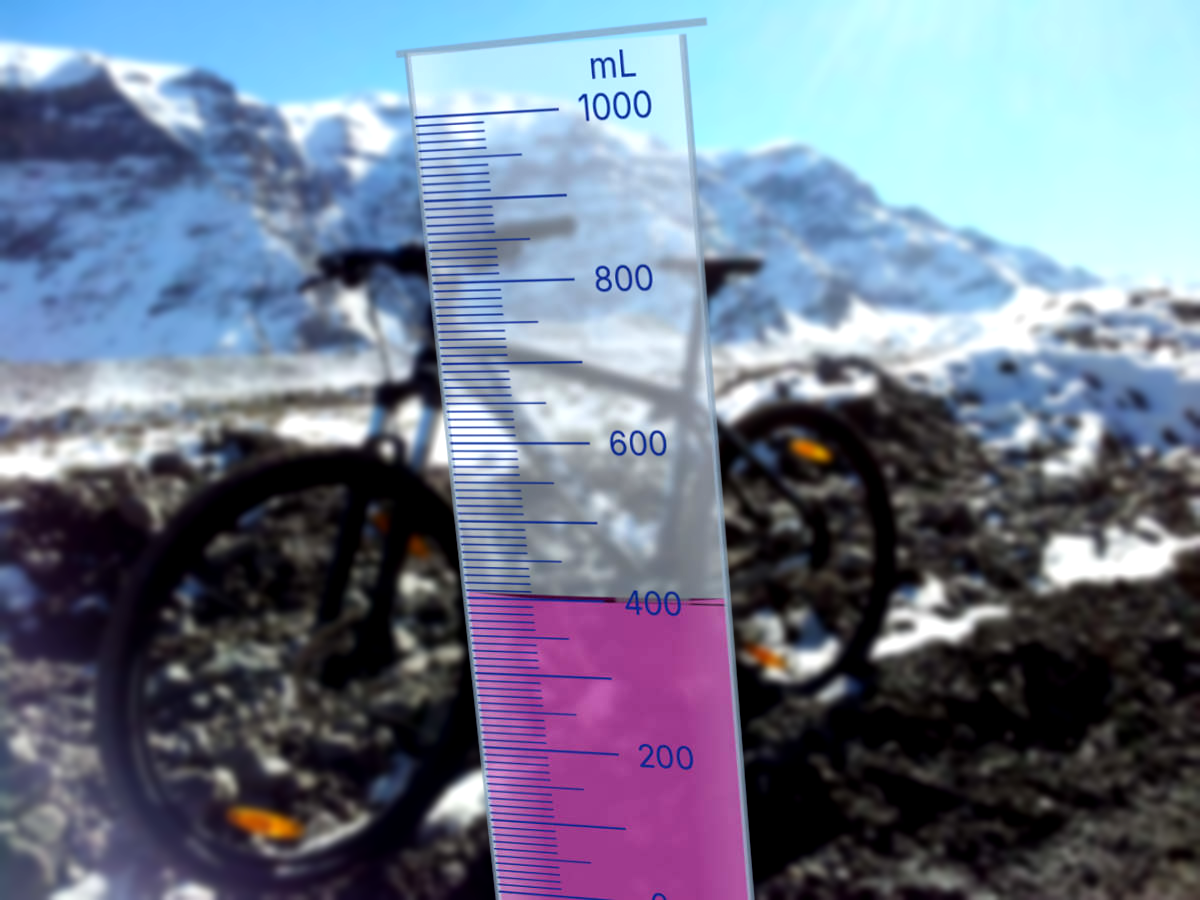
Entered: 400 mL
